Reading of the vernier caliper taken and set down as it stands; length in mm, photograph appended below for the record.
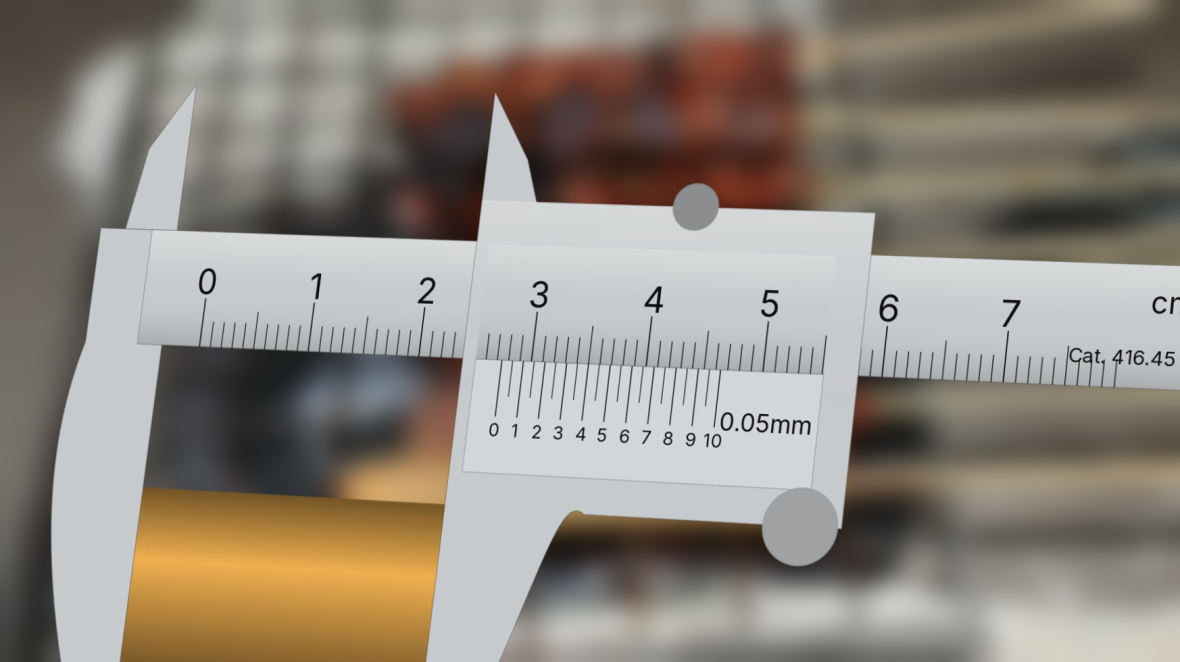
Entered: 27.4 mm
